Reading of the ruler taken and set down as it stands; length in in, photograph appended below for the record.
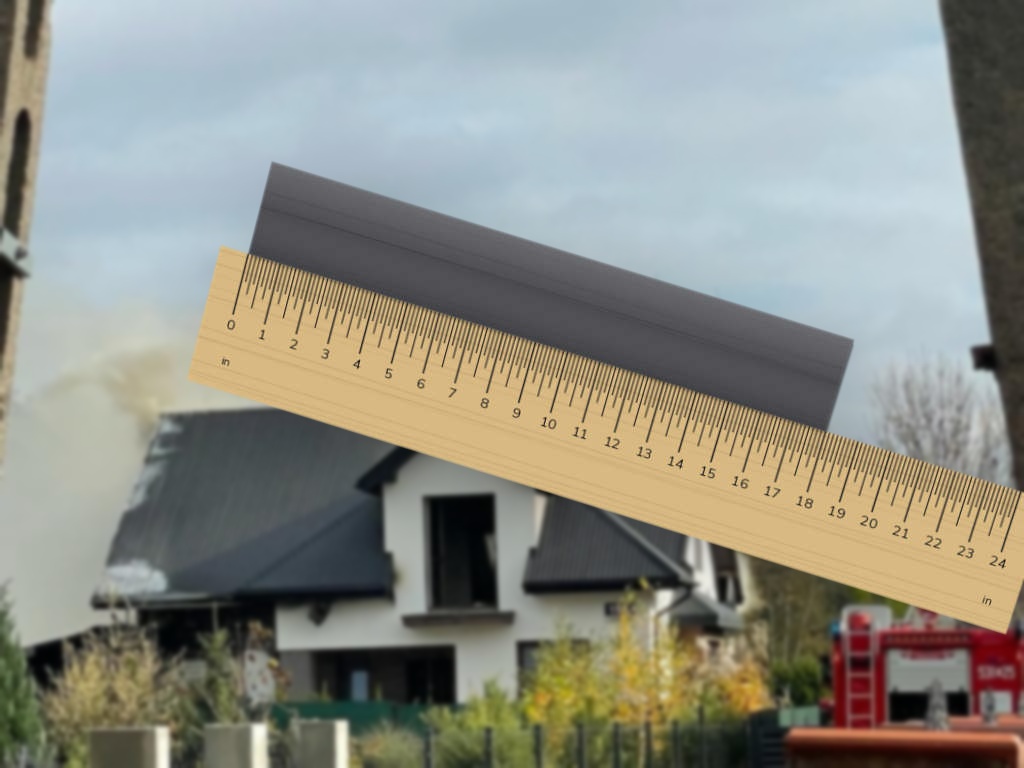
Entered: 18 in
